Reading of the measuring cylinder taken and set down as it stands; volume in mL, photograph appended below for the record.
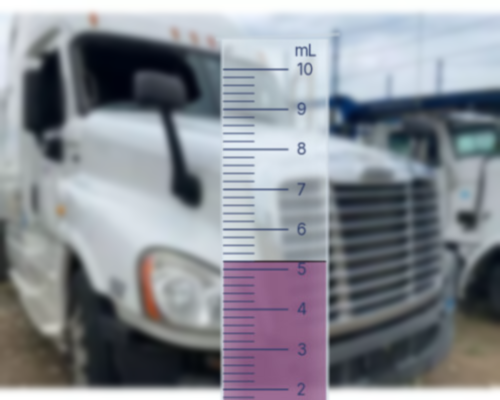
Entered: 5.2 mL
